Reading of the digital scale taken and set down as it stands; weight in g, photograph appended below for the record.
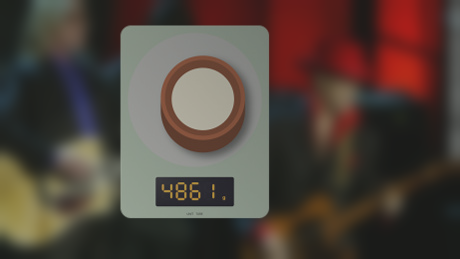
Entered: 4861 g
